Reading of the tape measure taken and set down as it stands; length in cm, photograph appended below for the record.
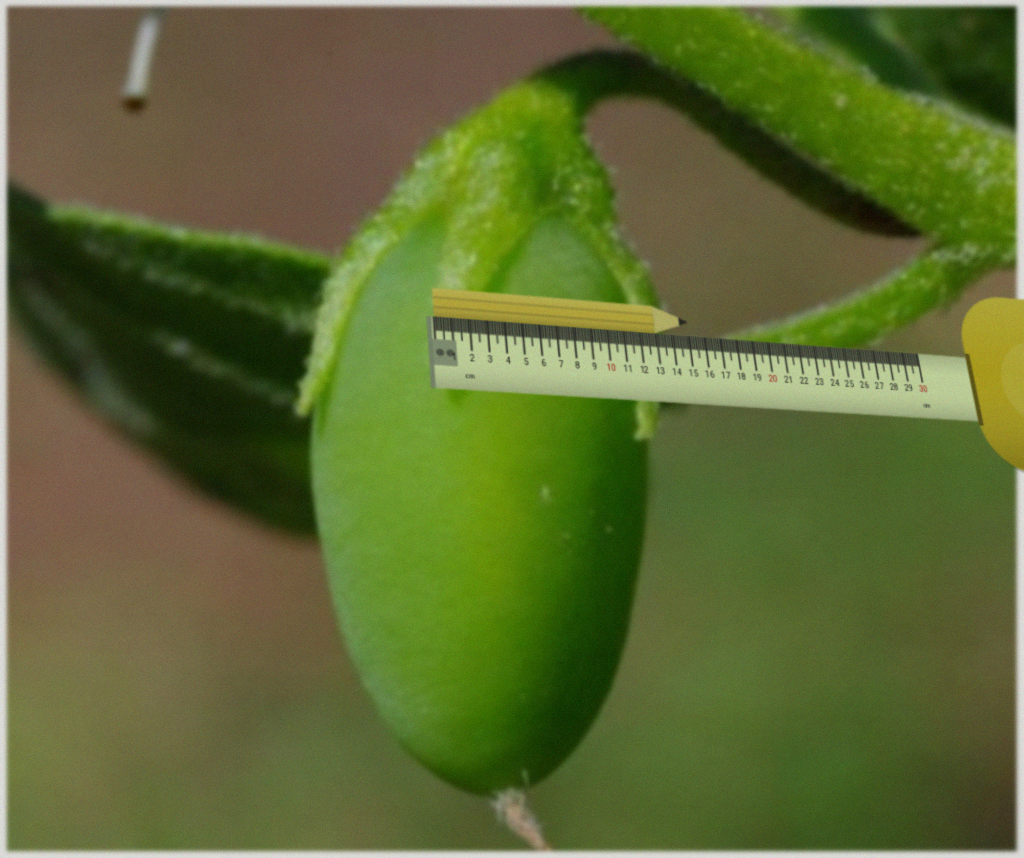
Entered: 15 cm
